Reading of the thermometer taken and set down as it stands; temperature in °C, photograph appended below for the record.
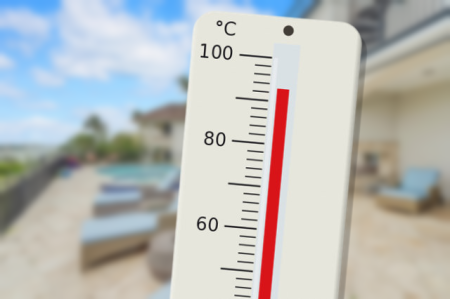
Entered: 93 °C
